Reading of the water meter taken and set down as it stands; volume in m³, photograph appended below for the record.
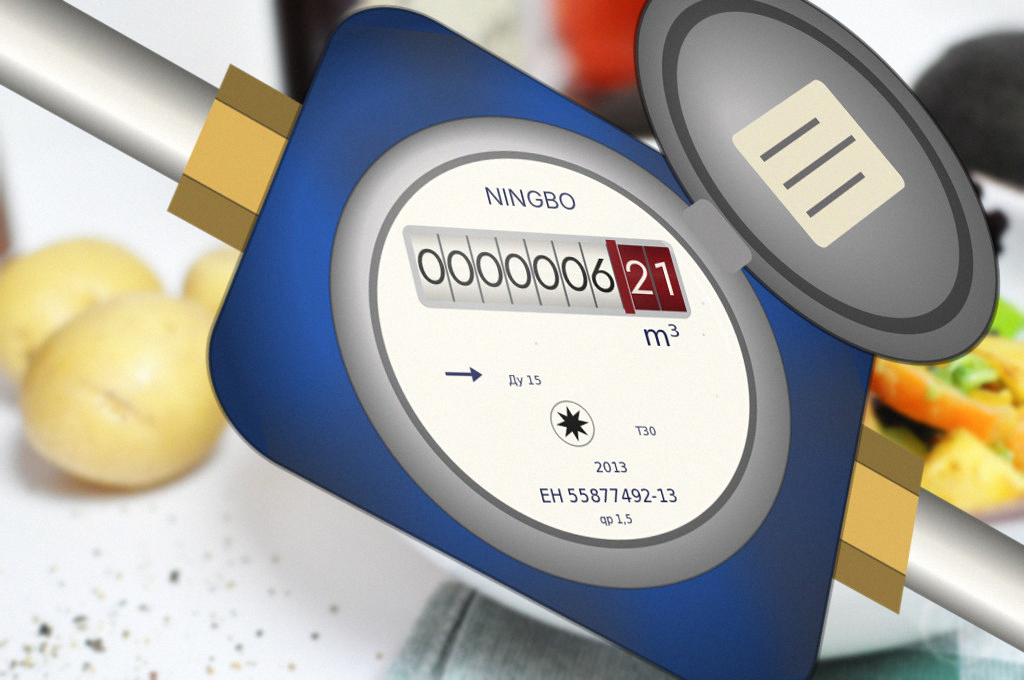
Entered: 6.21 m³
